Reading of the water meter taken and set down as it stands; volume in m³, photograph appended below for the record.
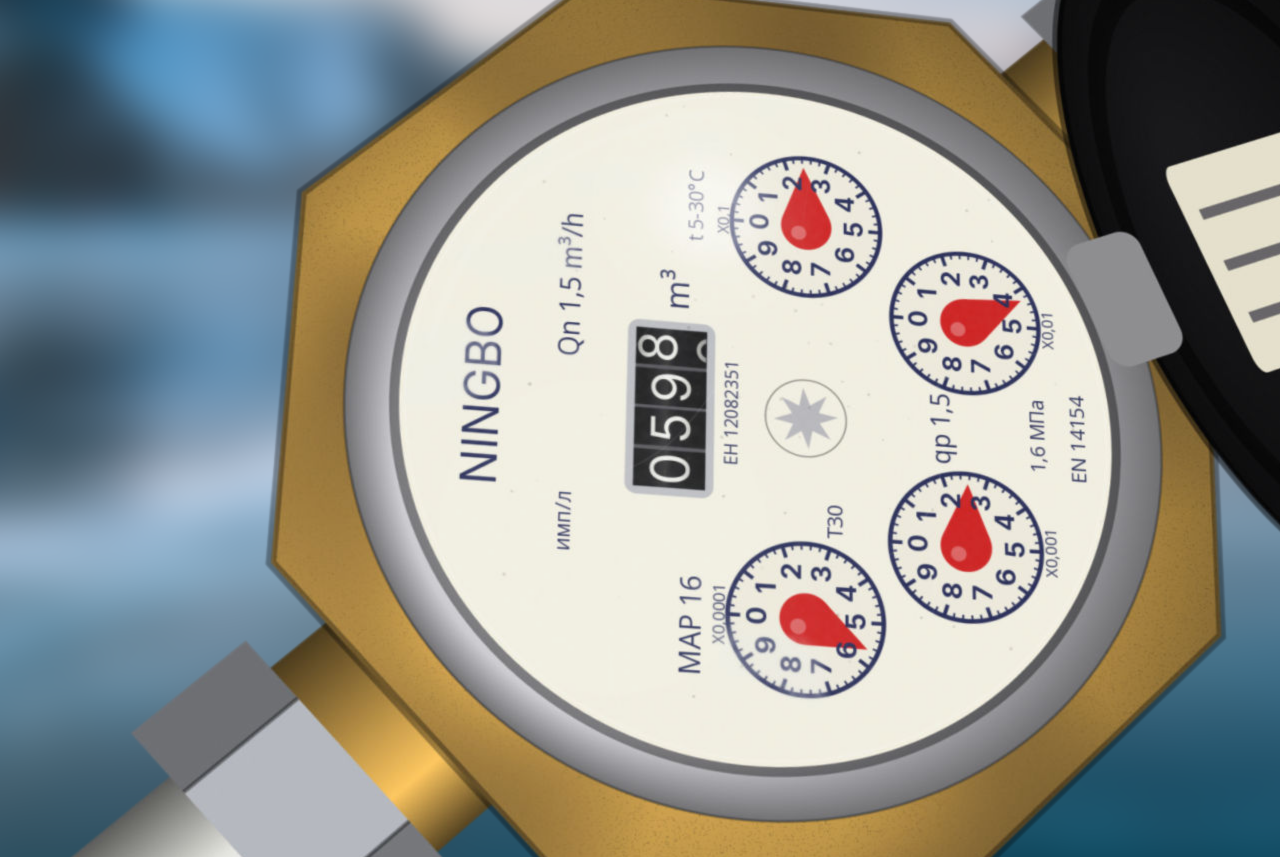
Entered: 598.2425 m³
